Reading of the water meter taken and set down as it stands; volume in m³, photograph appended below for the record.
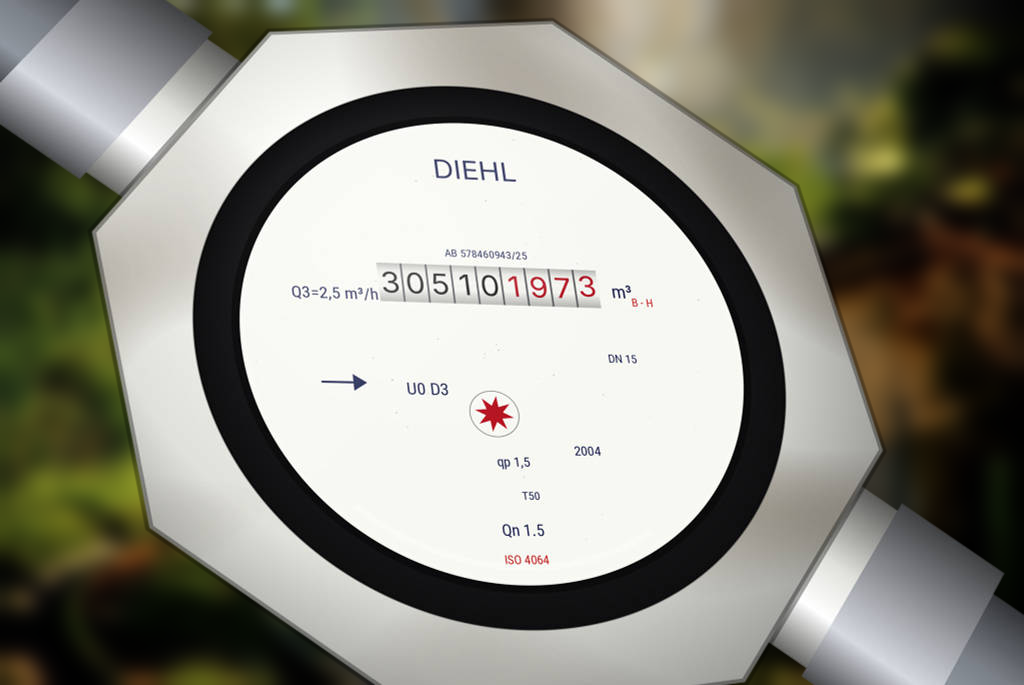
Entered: 30510.1973 m³
